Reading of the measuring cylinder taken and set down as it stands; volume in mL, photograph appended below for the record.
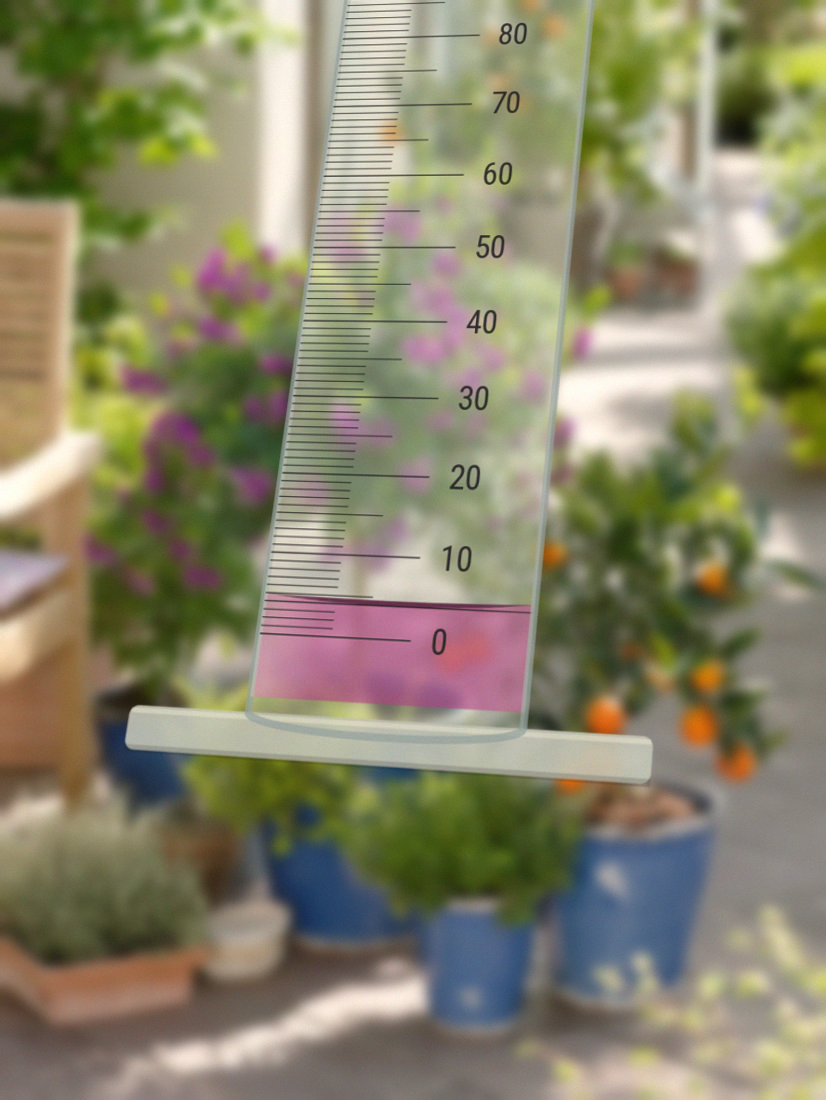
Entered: 4 mL
